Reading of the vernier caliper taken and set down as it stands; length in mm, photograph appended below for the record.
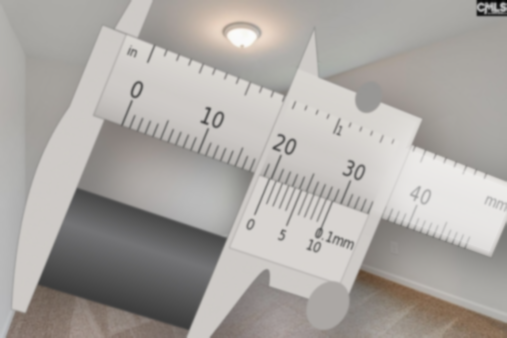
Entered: 19.8 mm
